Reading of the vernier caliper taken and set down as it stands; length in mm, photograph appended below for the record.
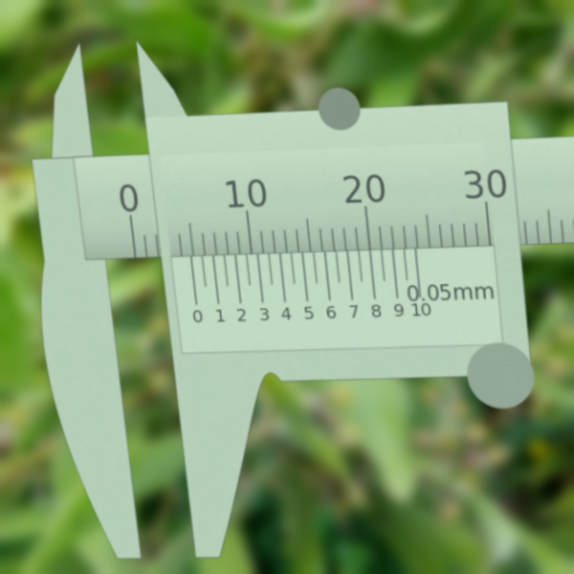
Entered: 4.8 mm
